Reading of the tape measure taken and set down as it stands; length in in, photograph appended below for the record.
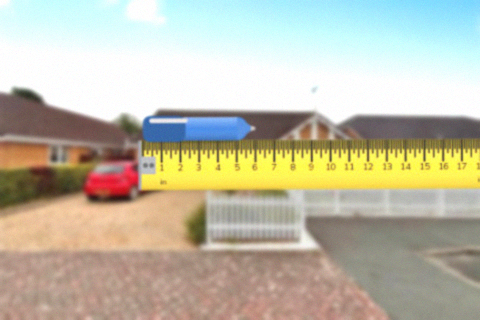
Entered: 6 in
